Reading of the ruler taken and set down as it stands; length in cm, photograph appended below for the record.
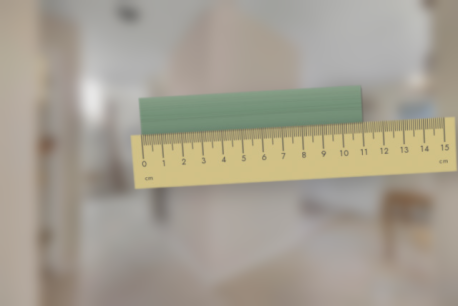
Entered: 11 cm
